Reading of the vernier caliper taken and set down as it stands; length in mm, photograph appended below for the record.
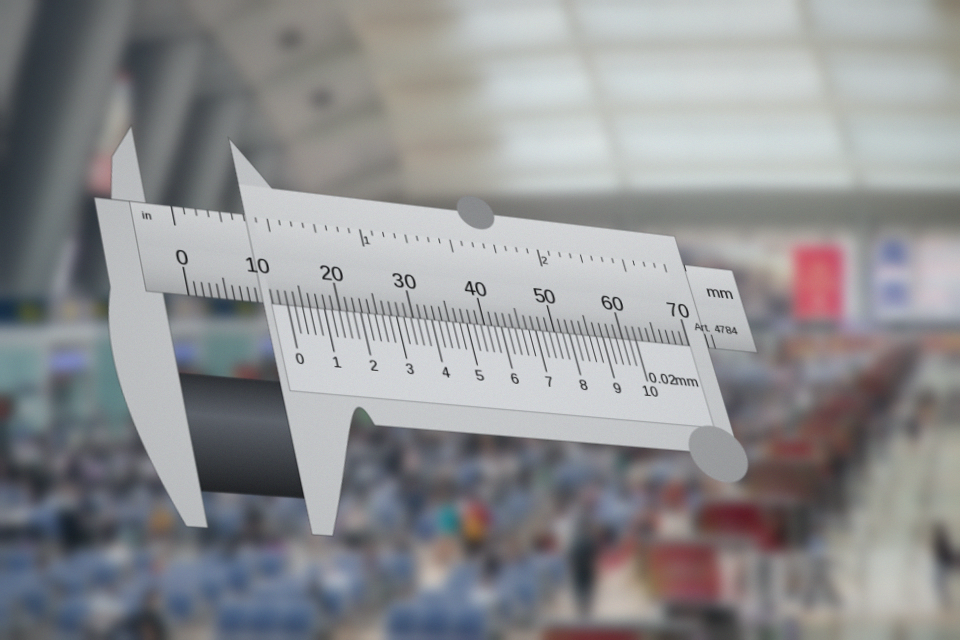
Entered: 13.0 mm
